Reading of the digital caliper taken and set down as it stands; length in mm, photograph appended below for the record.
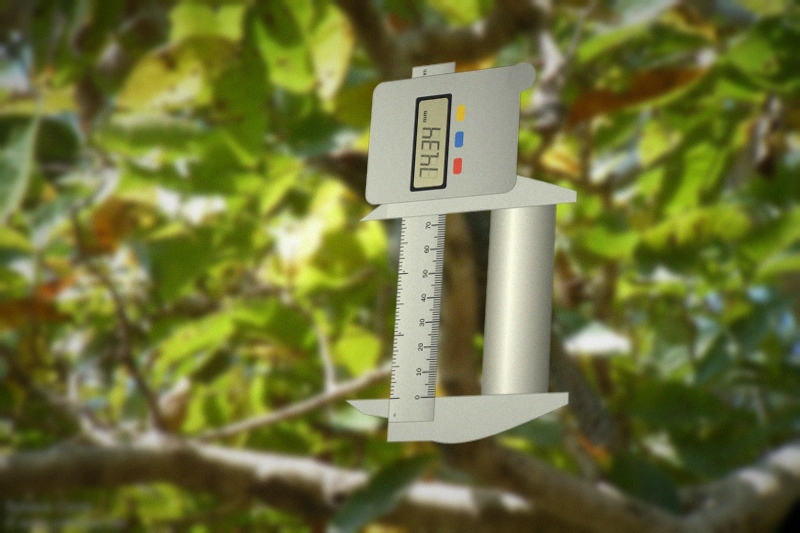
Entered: 74.34 mm
